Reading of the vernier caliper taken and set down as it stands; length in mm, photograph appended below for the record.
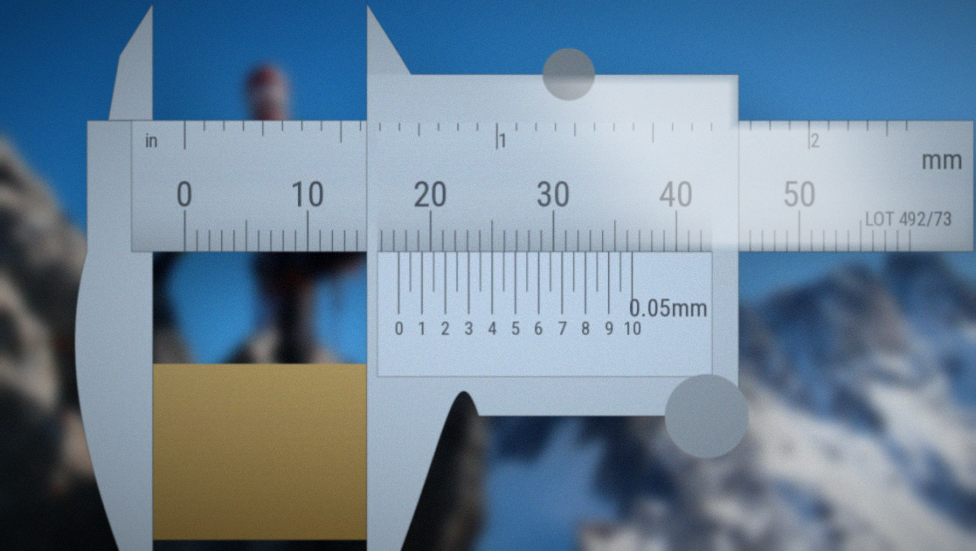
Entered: 17.4 mm
